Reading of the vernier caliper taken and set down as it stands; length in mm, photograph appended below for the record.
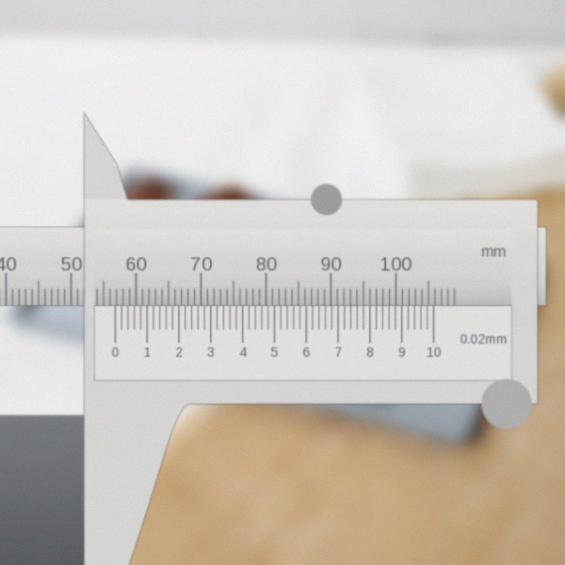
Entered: 56.8 mm
